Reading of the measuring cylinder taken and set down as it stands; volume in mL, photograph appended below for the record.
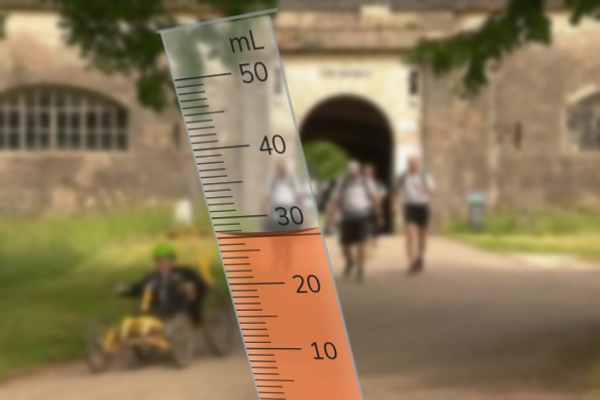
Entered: 27 mL
